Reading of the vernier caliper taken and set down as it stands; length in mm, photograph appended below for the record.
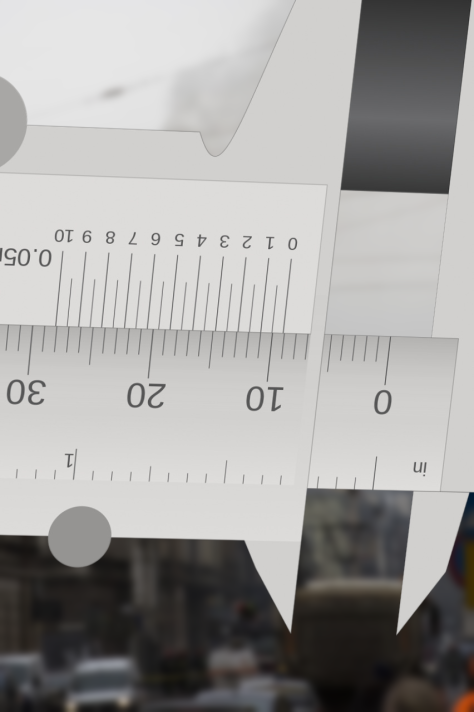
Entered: 9.1 mm
